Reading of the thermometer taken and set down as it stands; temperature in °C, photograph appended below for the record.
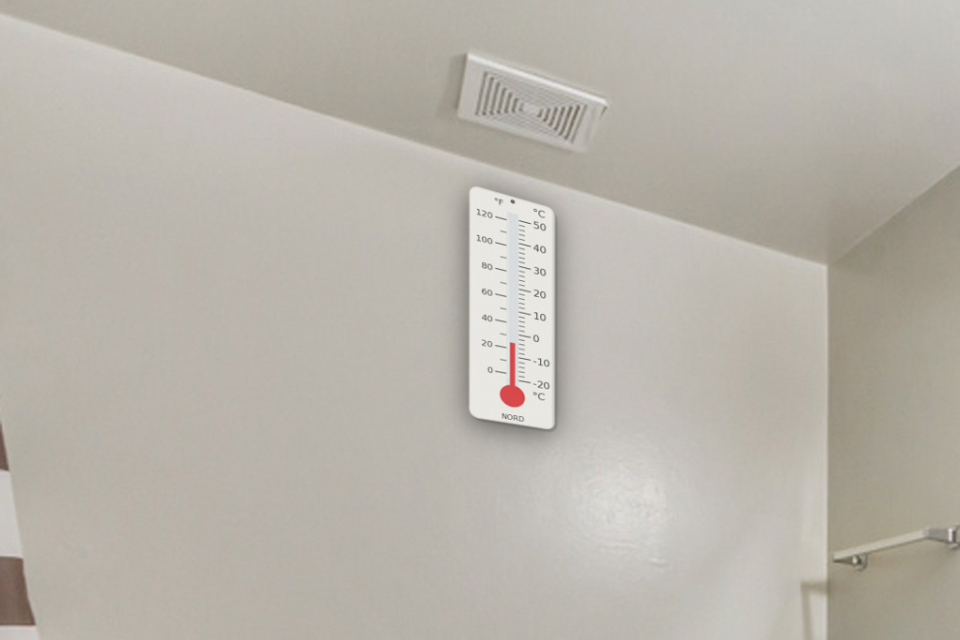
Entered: -4 °C
